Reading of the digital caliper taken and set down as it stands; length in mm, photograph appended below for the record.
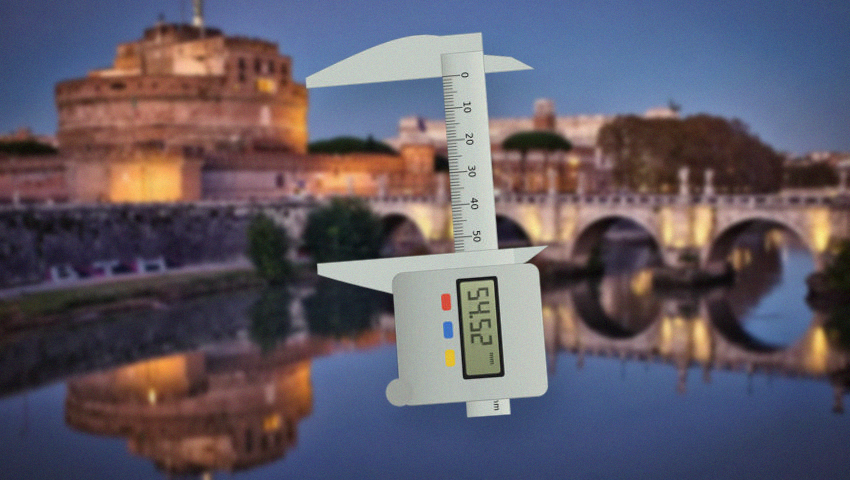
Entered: 54.52 mm
